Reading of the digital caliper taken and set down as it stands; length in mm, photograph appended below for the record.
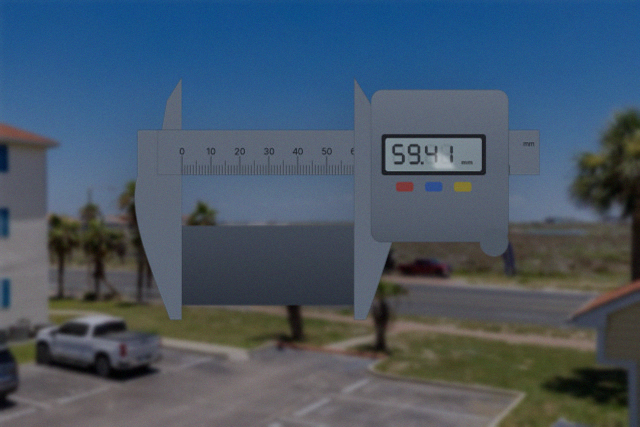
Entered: 59.41 mm
